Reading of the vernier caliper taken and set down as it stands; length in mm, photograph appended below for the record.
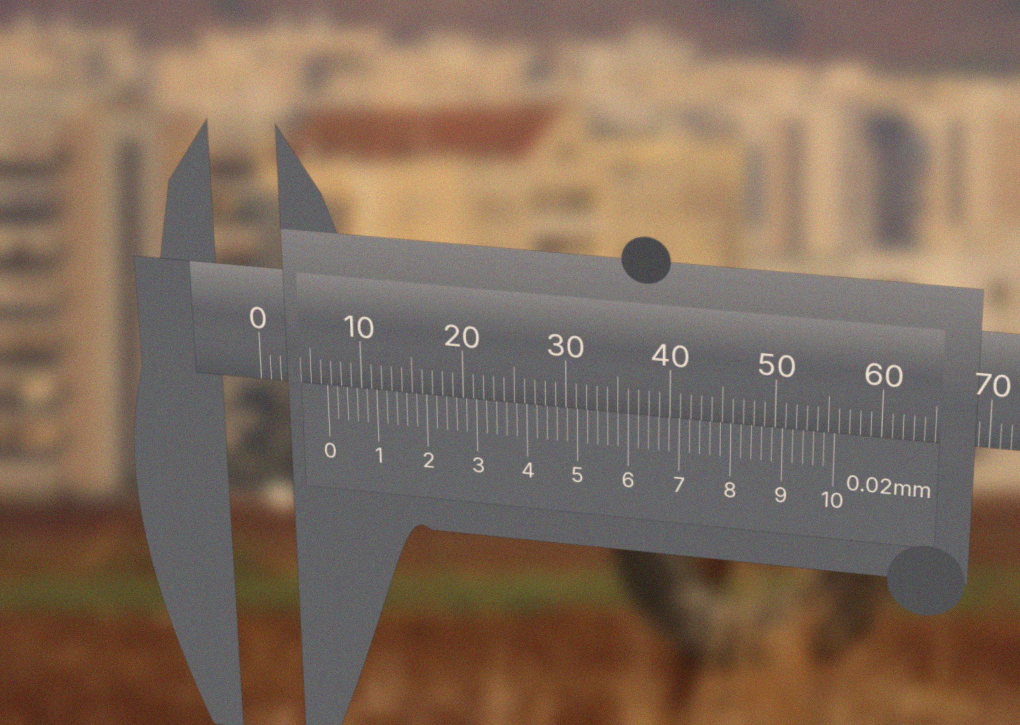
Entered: 6.6 mm
